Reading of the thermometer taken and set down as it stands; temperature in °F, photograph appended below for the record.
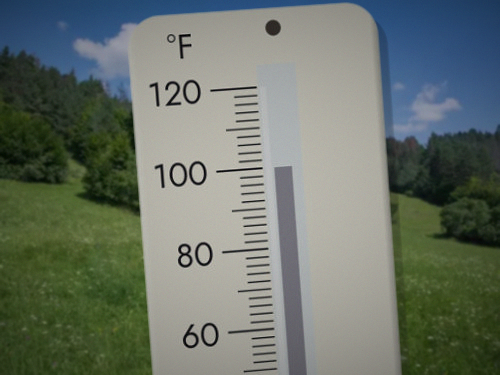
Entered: 100 °F
